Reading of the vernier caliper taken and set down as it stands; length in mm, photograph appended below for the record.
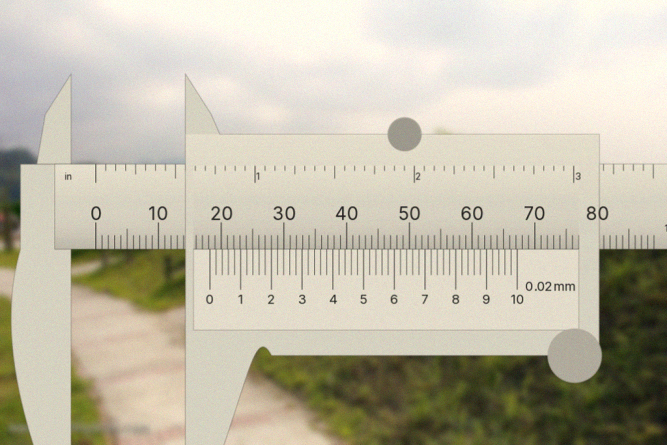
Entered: 18.2 mm
